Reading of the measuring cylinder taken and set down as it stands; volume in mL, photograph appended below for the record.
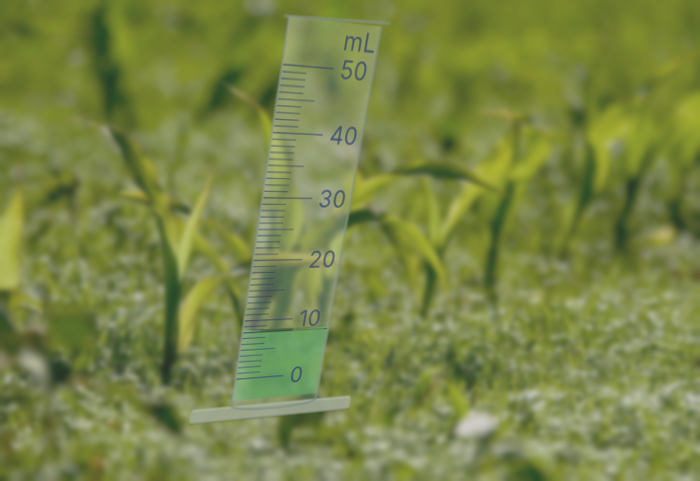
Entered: 8 mL
